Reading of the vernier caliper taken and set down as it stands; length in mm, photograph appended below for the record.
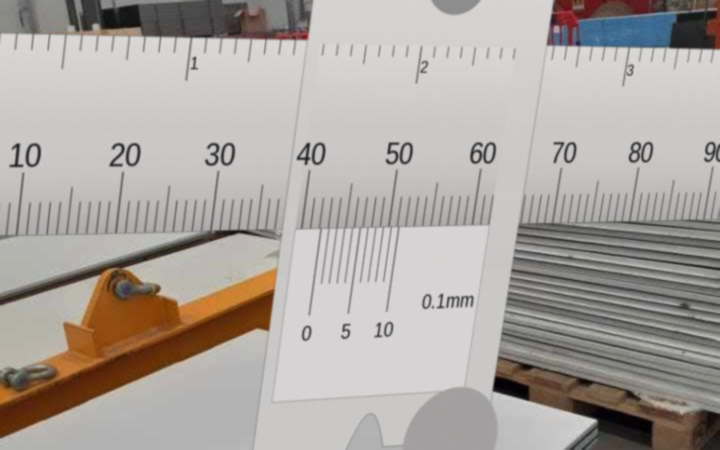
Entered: 42.2 mm
